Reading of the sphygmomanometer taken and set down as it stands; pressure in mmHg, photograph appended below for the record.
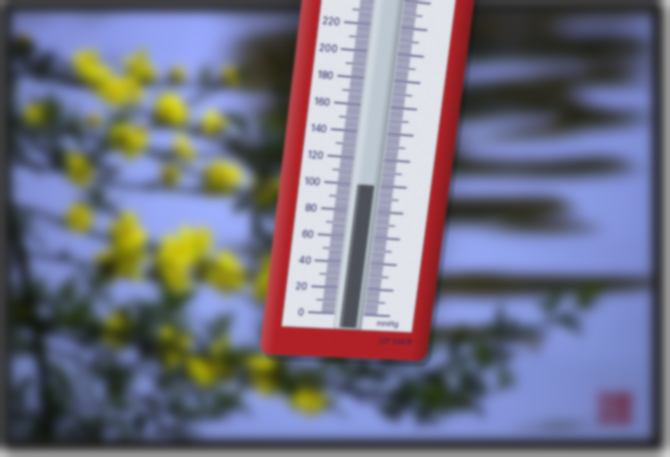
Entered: 100 mmHg
